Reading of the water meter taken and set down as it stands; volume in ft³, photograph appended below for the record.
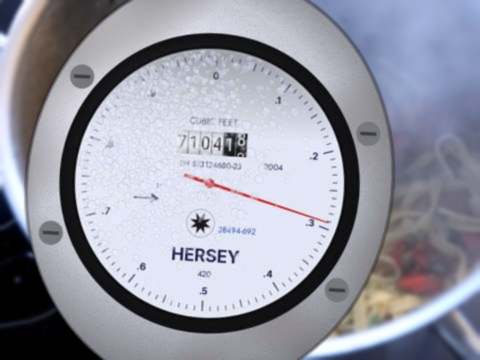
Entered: 710418.29 ft³
